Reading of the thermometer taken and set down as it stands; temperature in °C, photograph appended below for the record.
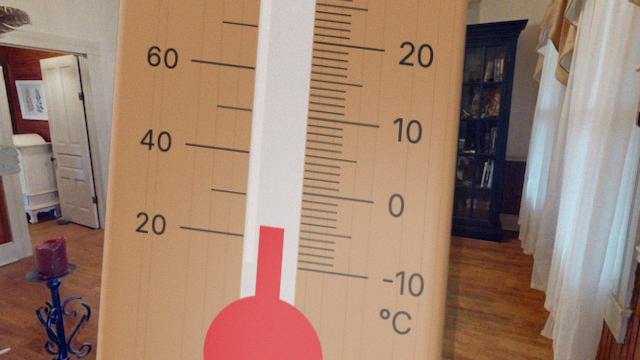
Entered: -5 °C
